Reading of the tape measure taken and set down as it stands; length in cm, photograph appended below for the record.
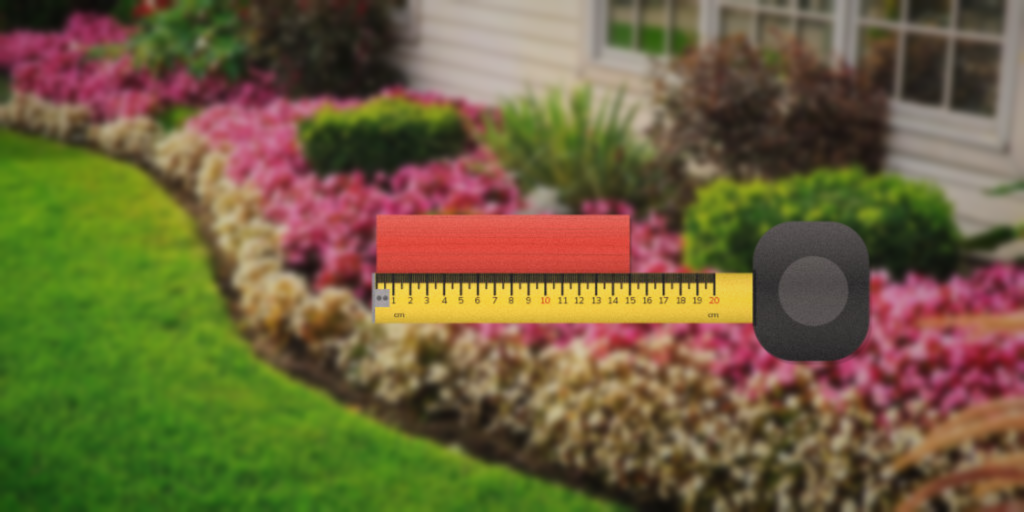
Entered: 15 cm
